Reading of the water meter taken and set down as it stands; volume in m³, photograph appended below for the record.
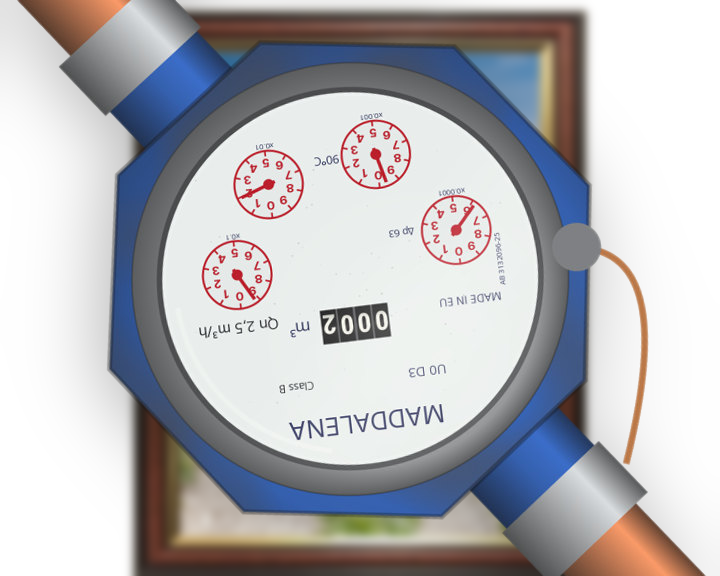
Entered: 1.9196 m³
